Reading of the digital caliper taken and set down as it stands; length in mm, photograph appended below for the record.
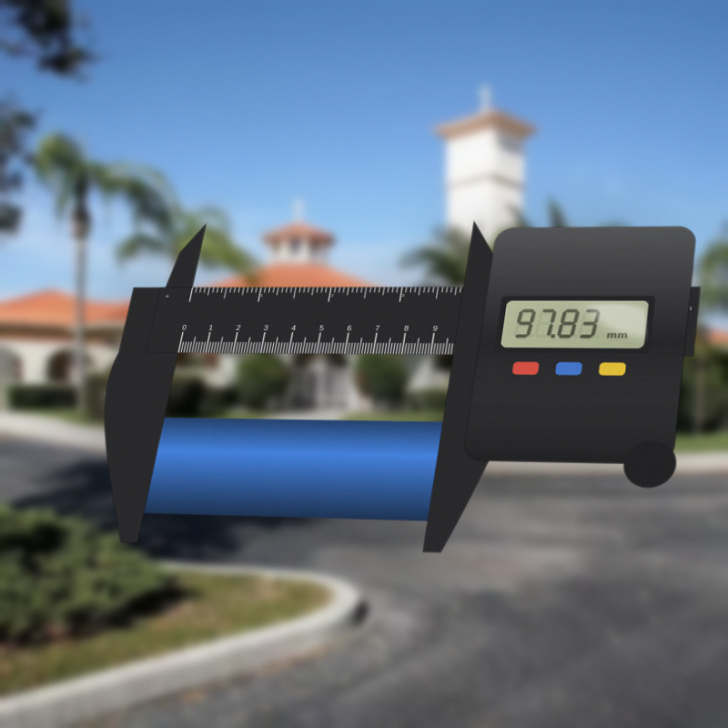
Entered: 97.83 mm
